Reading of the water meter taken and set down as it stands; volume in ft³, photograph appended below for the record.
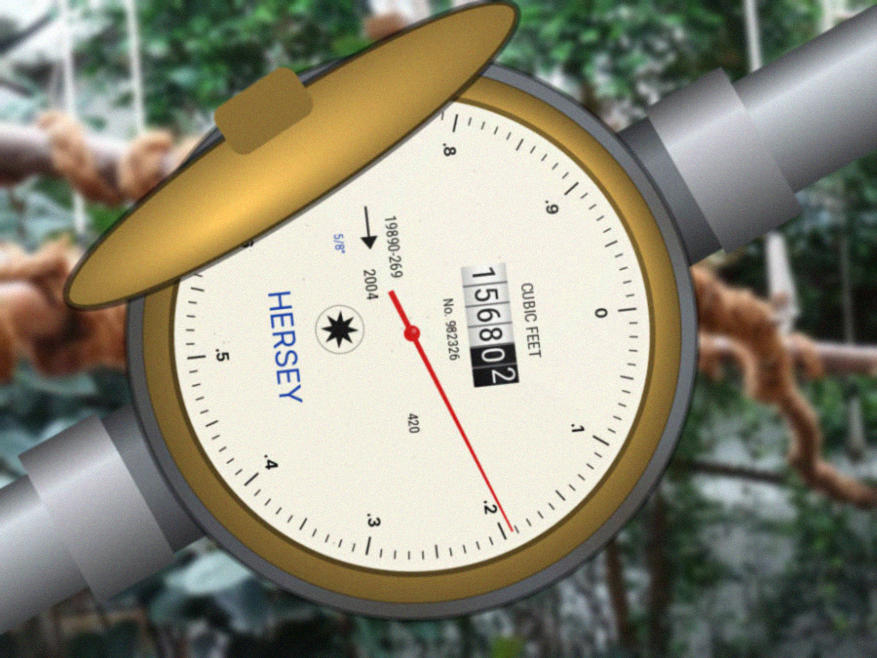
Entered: 156802.19 ft³
